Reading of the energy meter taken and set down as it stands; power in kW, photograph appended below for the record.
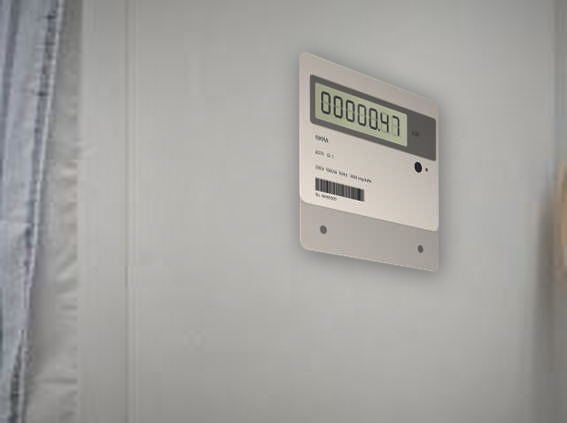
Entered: 0.47 kW
